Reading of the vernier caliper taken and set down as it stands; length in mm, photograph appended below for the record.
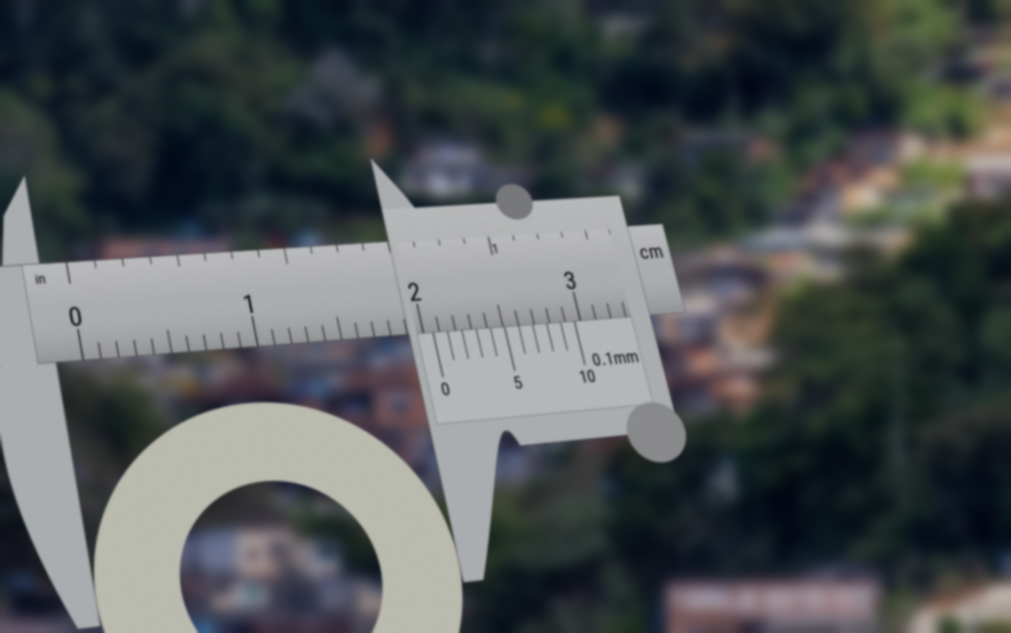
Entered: 20.6 mm
